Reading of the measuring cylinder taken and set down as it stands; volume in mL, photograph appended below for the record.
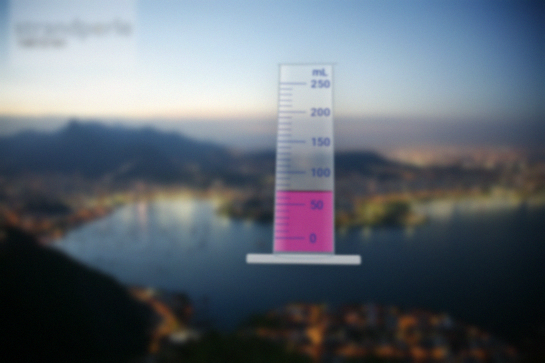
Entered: 70 mL
